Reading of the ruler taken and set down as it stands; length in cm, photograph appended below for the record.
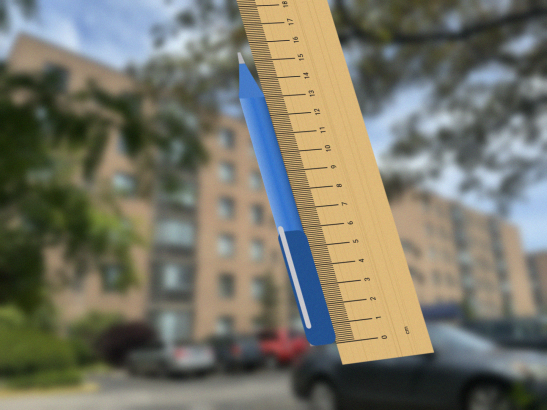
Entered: 15.5 cm
